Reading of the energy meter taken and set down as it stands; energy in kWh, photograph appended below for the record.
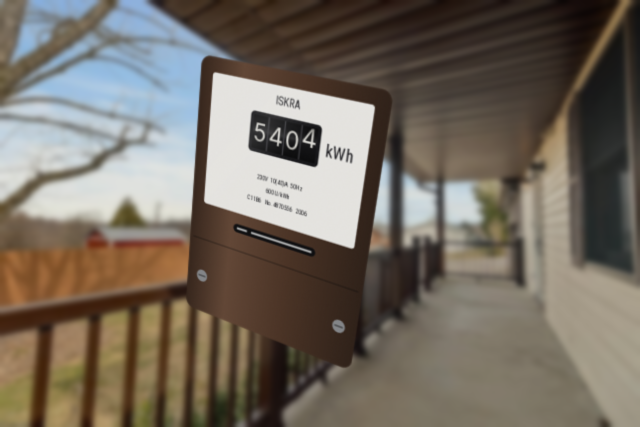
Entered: 5404 kWh
